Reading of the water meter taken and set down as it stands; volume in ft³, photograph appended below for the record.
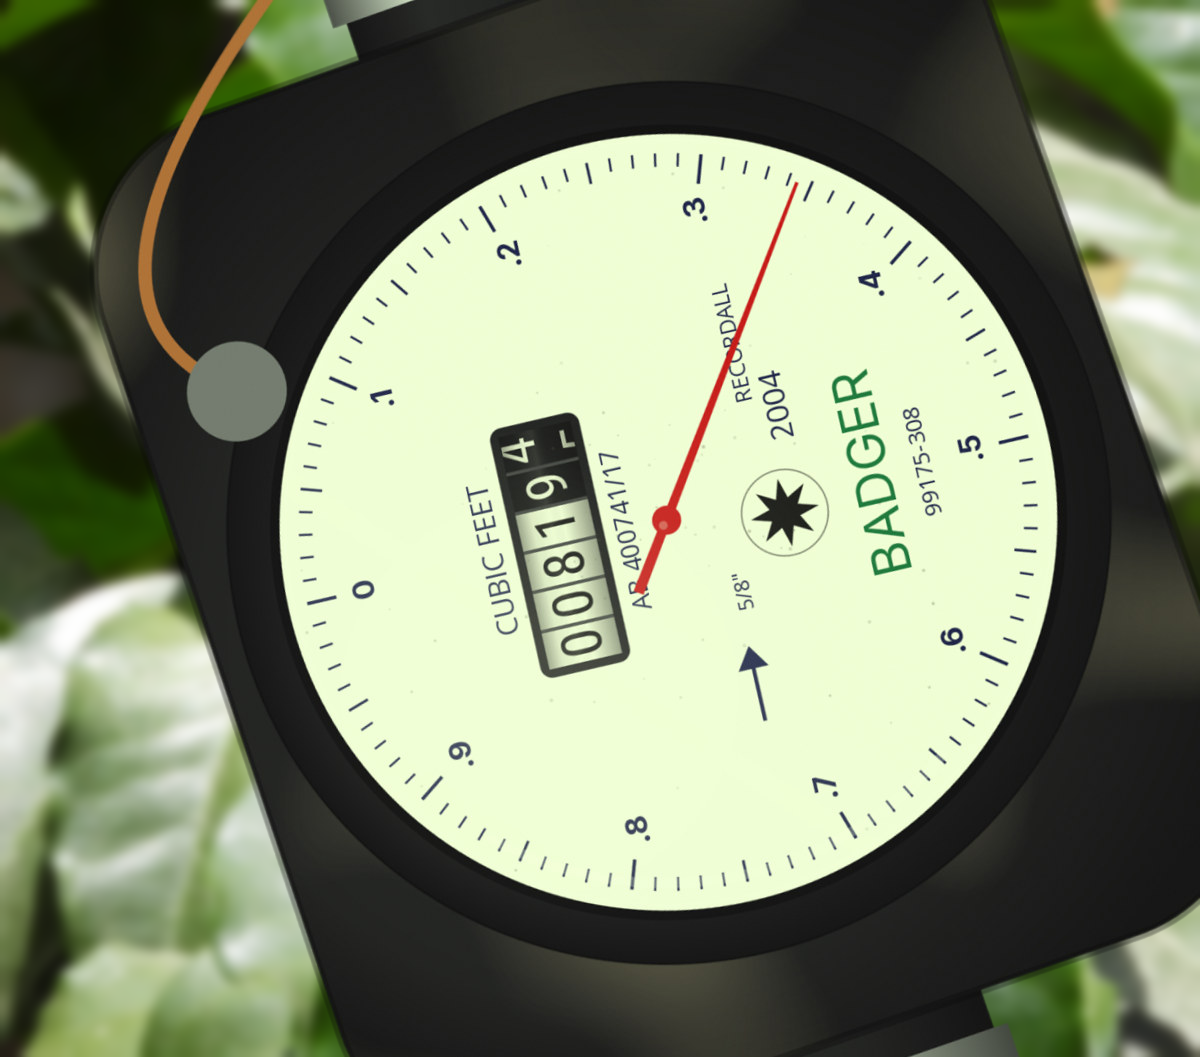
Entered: 8194.34 ft³
